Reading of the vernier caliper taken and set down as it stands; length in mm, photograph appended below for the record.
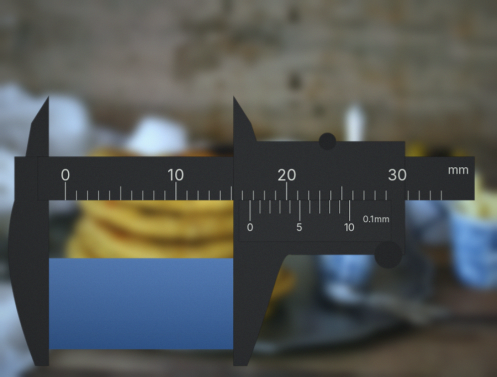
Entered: 16.7 mm
